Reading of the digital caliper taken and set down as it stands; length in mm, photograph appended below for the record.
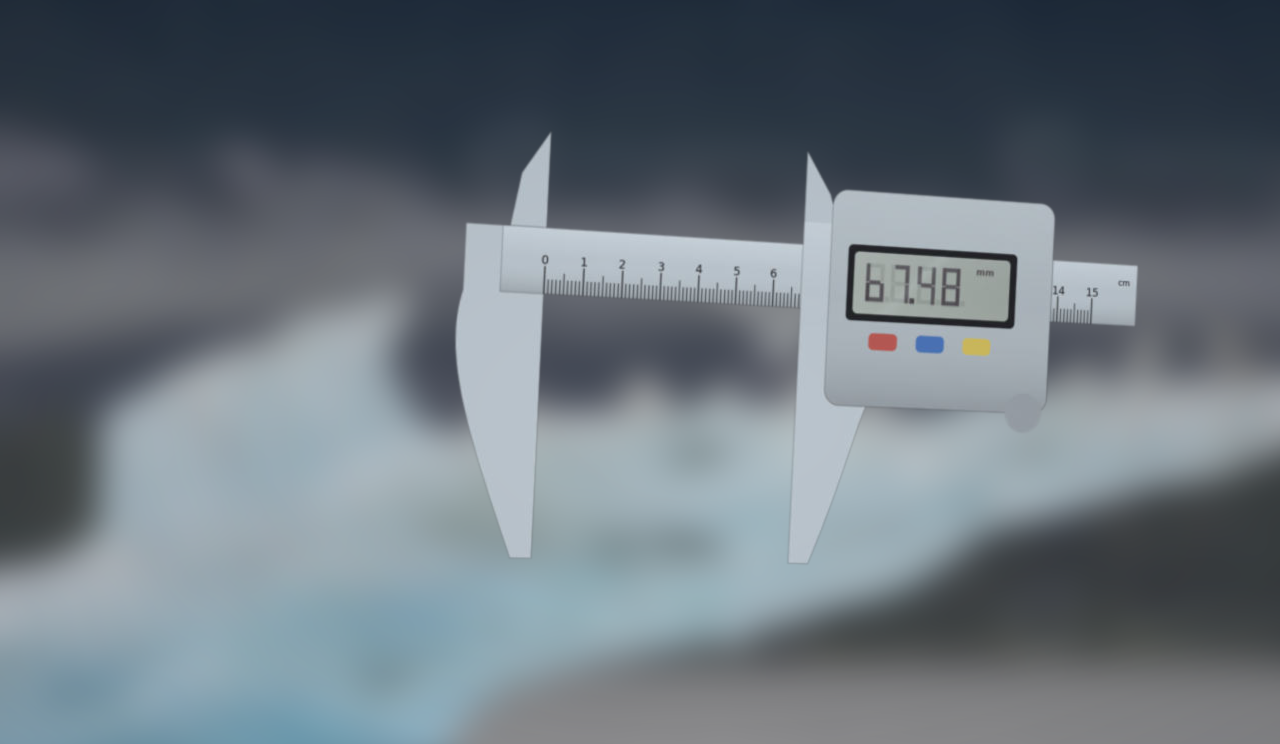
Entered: 67.48 mm
